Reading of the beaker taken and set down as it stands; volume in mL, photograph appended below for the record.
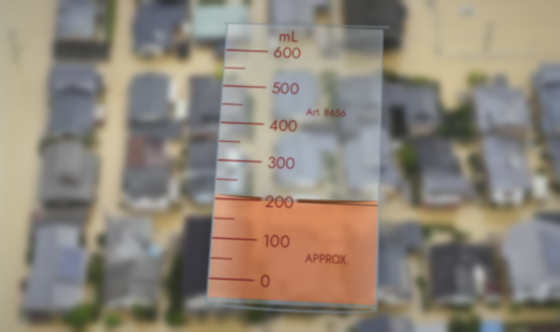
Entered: 200 mL
